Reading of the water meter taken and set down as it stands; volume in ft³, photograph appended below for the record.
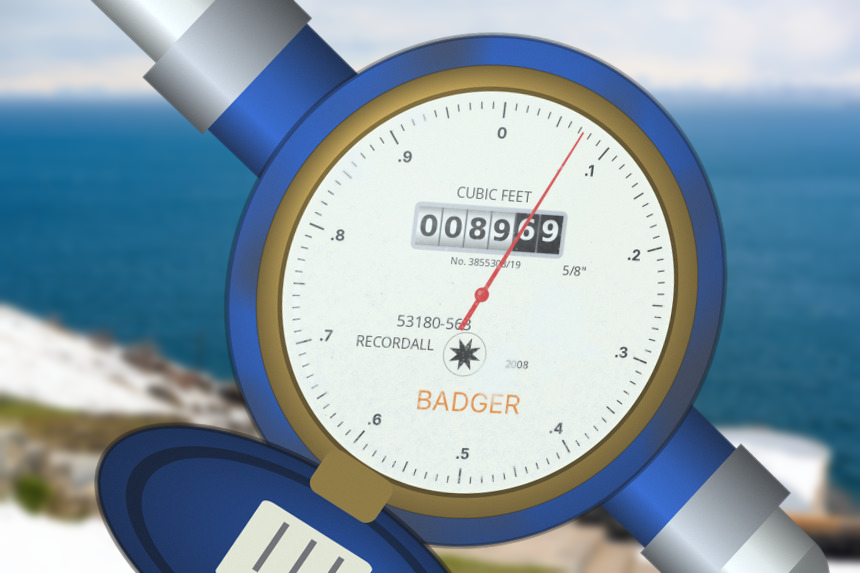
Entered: 8969.07 ft³
